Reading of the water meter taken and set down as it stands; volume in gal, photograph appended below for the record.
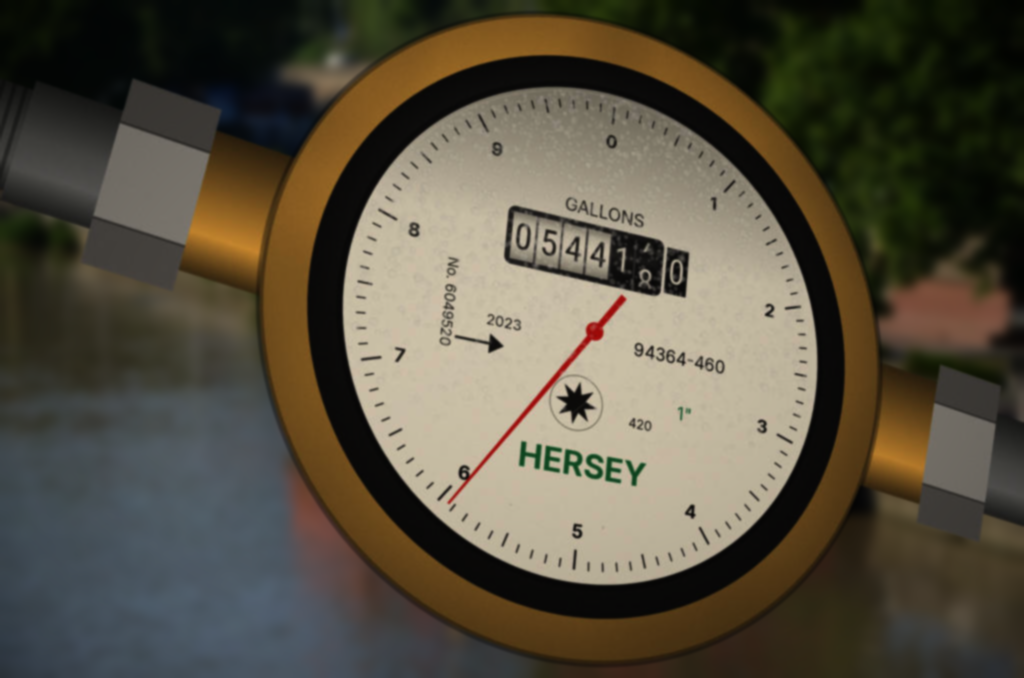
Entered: 544175.9 gal
